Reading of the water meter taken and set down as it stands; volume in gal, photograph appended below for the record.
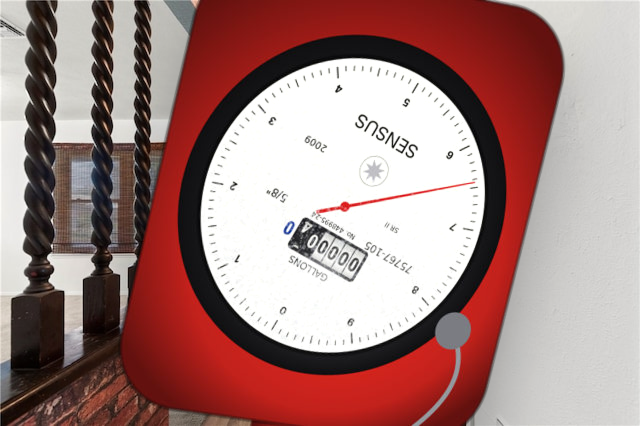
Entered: 36.4 gal
